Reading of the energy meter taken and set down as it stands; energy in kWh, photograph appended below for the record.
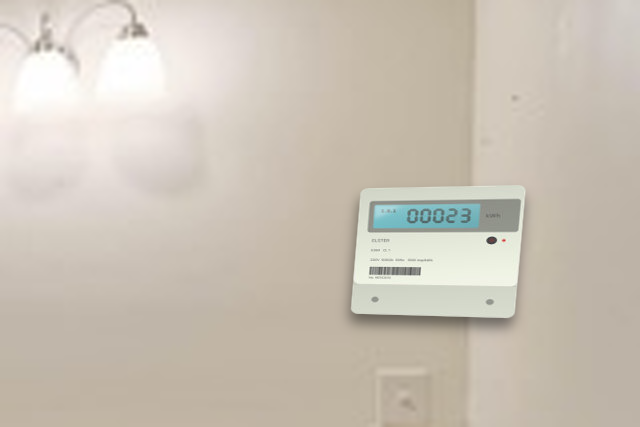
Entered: 23 kWh
